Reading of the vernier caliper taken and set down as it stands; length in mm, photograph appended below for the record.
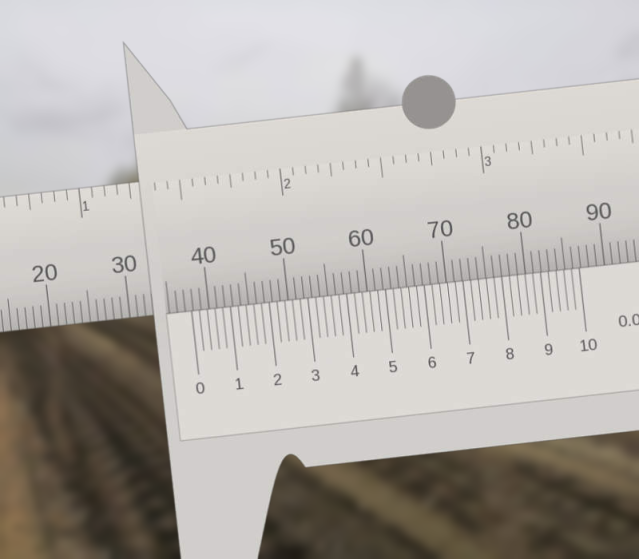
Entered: 37.8 mm
